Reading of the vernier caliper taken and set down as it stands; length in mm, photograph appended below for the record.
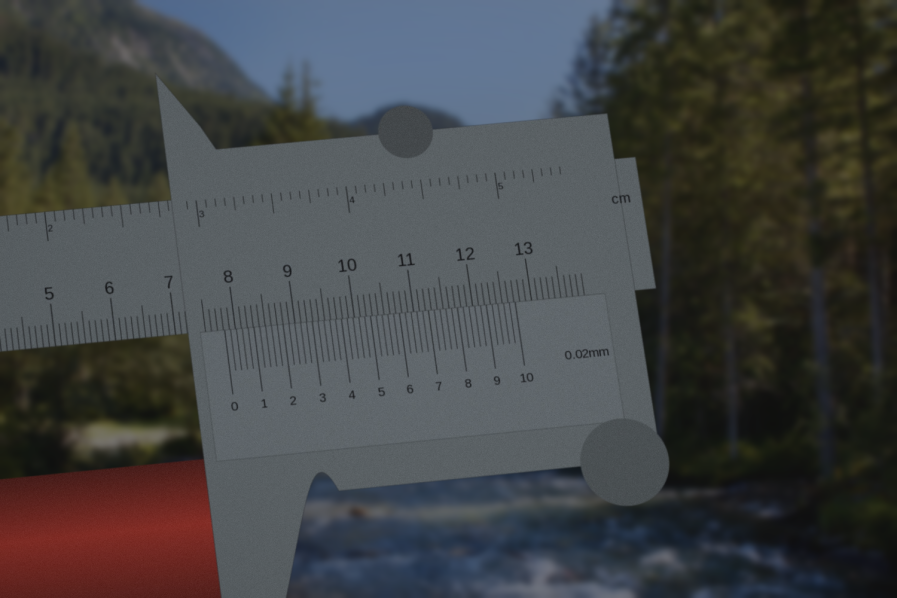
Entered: 78.2 mm
